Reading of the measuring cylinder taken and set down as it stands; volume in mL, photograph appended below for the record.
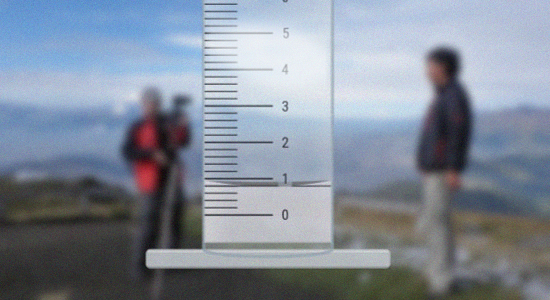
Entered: 0.8 mL
